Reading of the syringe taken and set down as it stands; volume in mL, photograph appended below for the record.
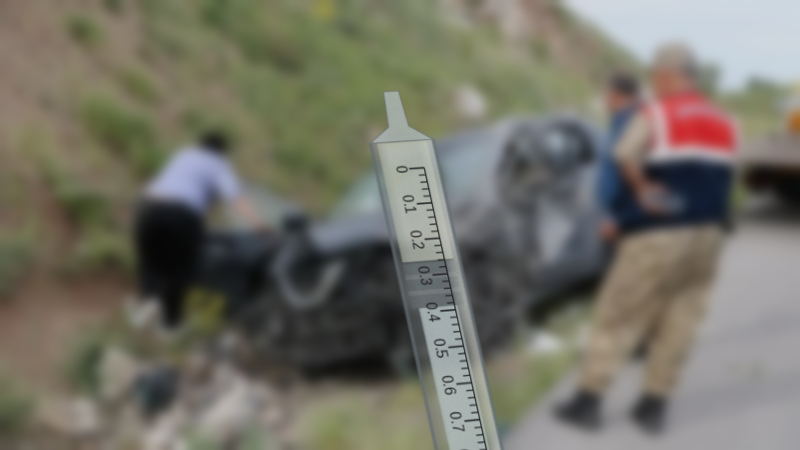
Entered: 0.26 mL
